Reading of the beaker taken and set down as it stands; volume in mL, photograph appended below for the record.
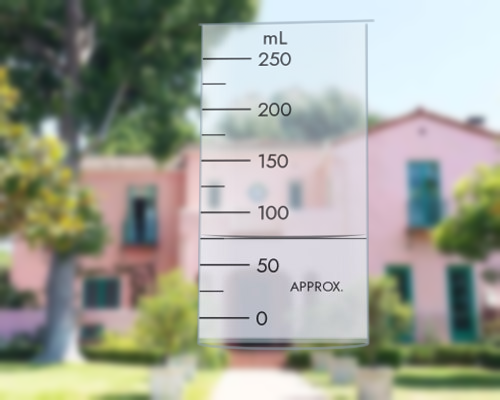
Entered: 75 mL
